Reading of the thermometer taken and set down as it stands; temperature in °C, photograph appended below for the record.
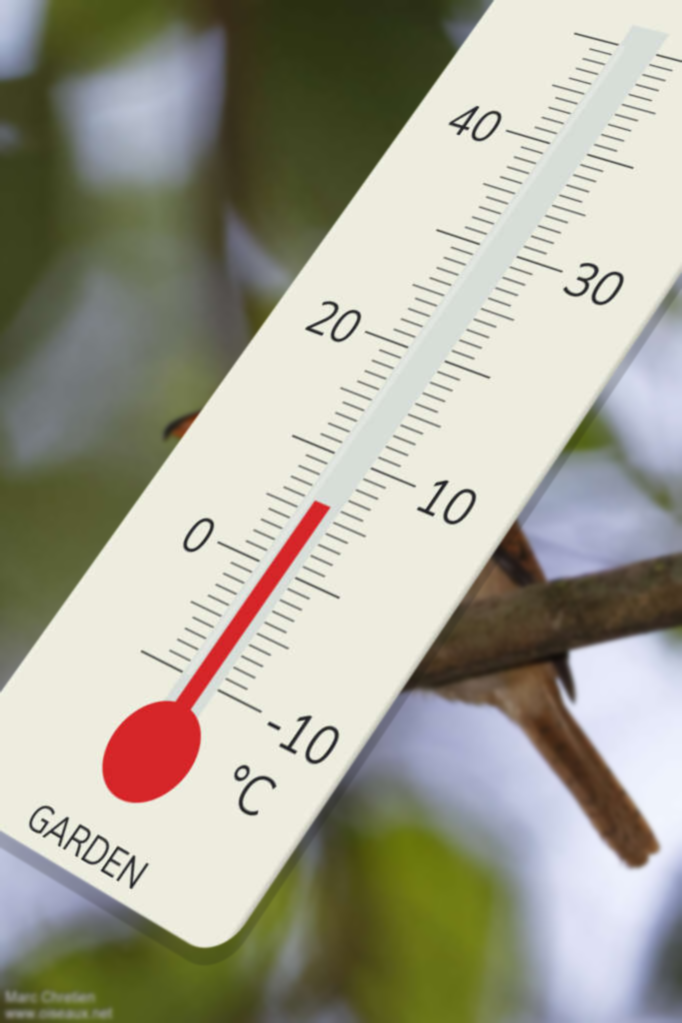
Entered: 6 °C
